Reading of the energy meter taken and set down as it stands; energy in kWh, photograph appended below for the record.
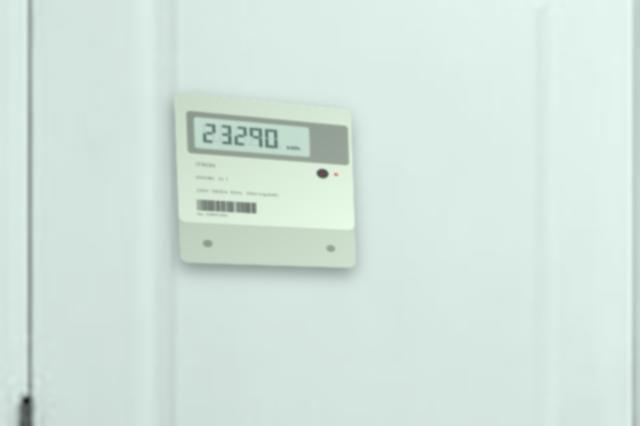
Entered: 23290 kWh
